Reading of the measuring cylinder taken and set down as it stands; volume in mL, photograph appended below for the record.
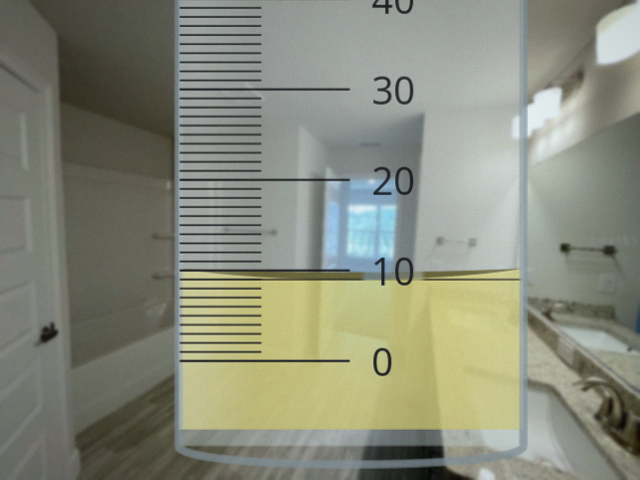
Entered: 9 mL
